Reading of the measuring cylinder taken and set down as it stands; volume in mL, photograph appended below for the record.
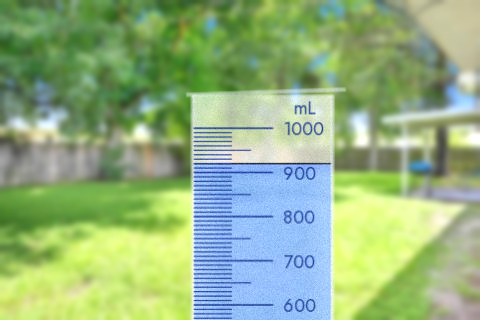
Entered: 920 mL
